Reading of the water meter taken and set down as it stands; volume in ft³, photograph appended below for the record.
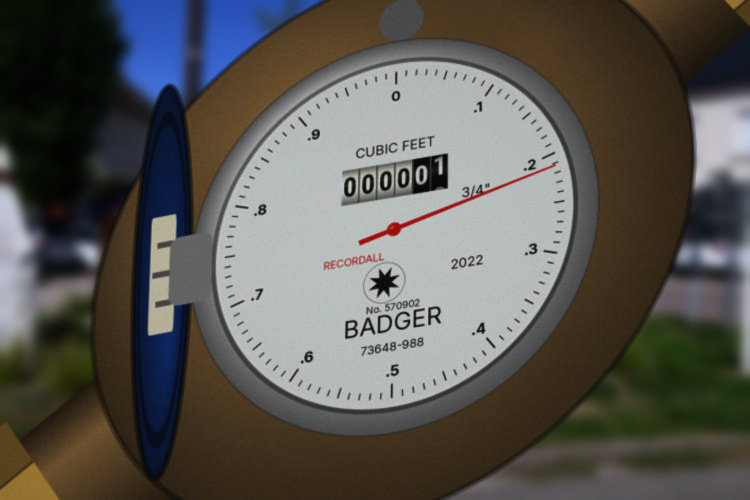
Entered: 1.21 ft³
